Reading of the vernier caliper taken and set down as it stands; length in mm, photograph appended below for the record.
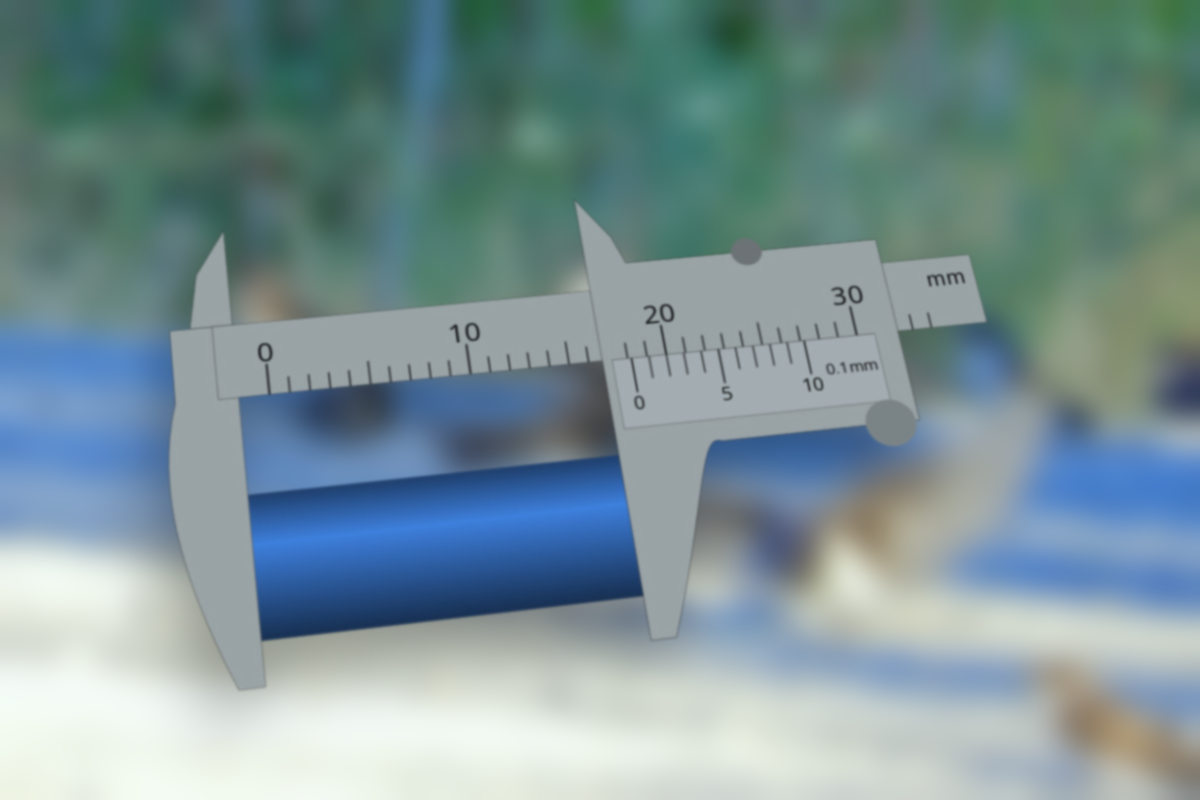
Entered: 18.2 mm
